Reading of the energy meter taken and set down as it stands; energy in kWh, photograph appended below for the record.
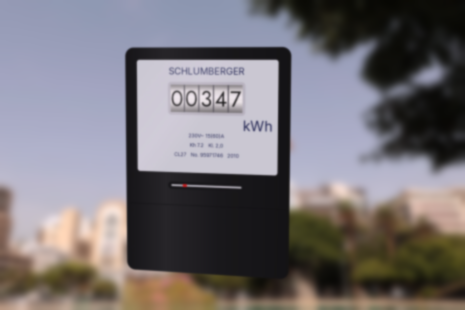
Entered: 347 kWh
